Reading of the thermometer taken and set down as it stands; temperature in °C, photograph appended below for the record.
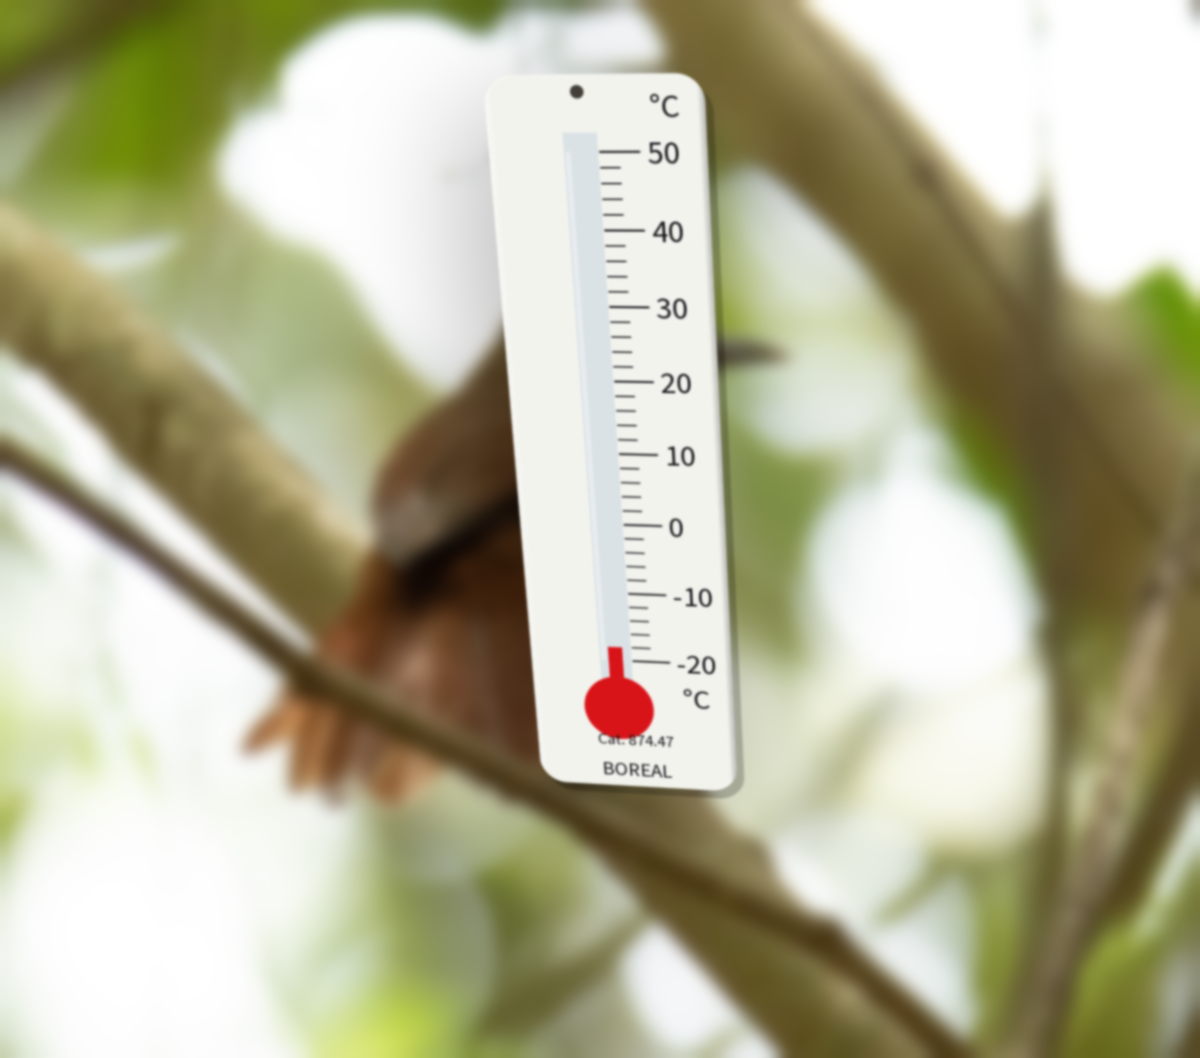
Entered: -18 °C
